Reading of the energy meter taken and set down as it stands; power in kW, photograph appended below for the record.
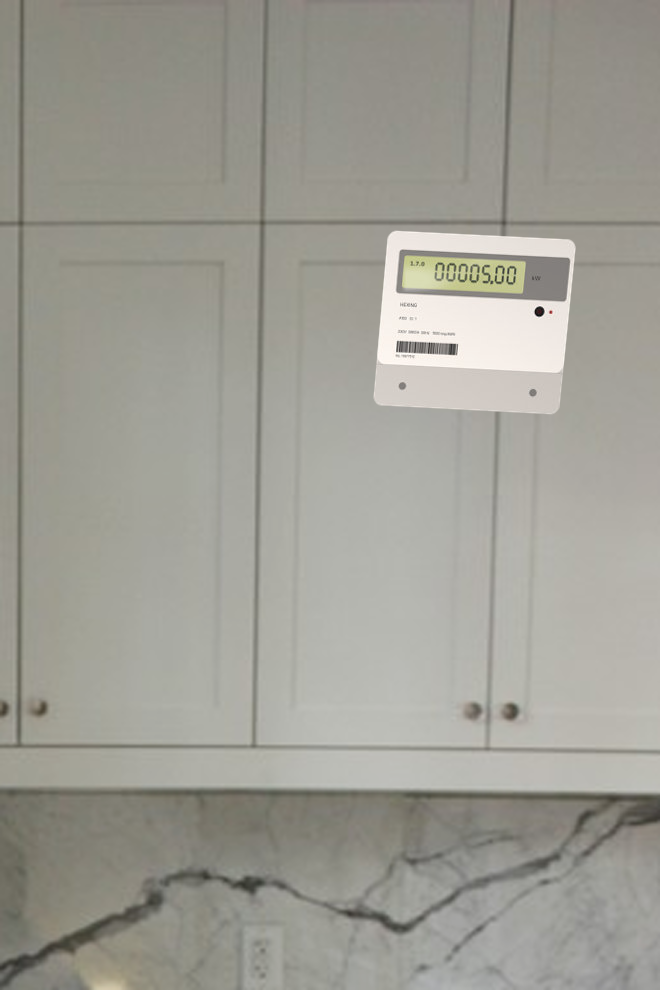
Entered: 5.00 kW
